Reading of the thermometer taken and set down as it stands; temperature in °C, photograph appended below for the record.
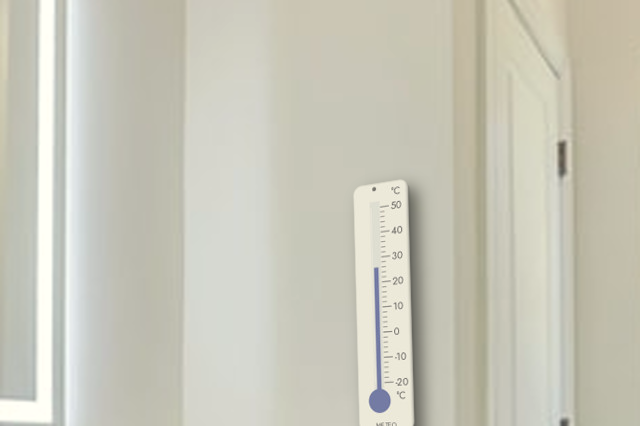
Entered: 26 °C
